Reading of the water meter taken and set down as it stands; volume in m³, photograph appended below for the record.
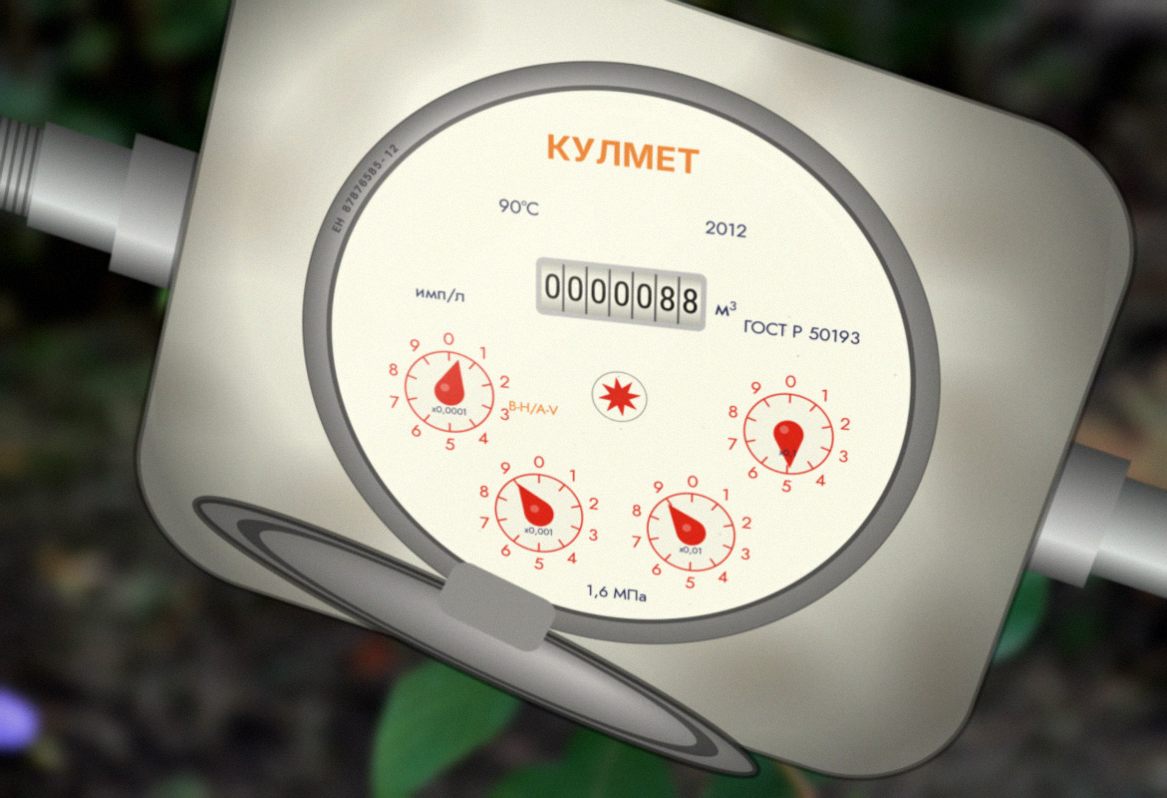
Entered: 88.4890 m³
